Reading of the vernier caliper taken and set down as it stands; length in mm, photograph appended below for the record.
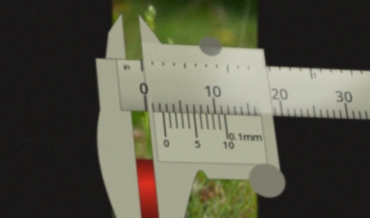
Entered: 2.4 mm
